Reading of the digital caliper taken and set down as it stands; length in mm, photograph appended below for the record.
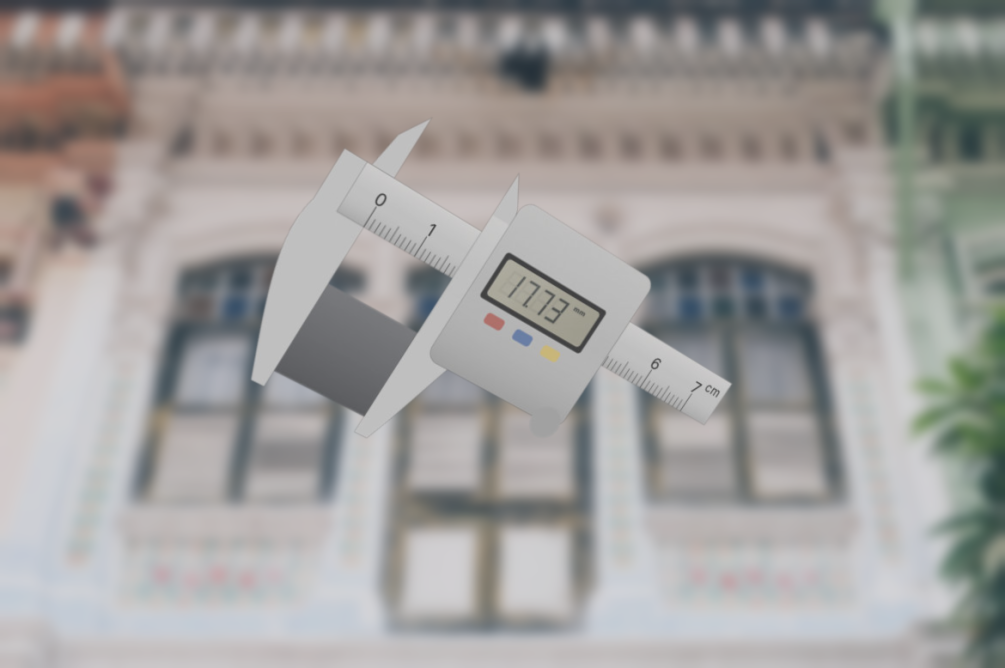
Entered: 17.73 mm
